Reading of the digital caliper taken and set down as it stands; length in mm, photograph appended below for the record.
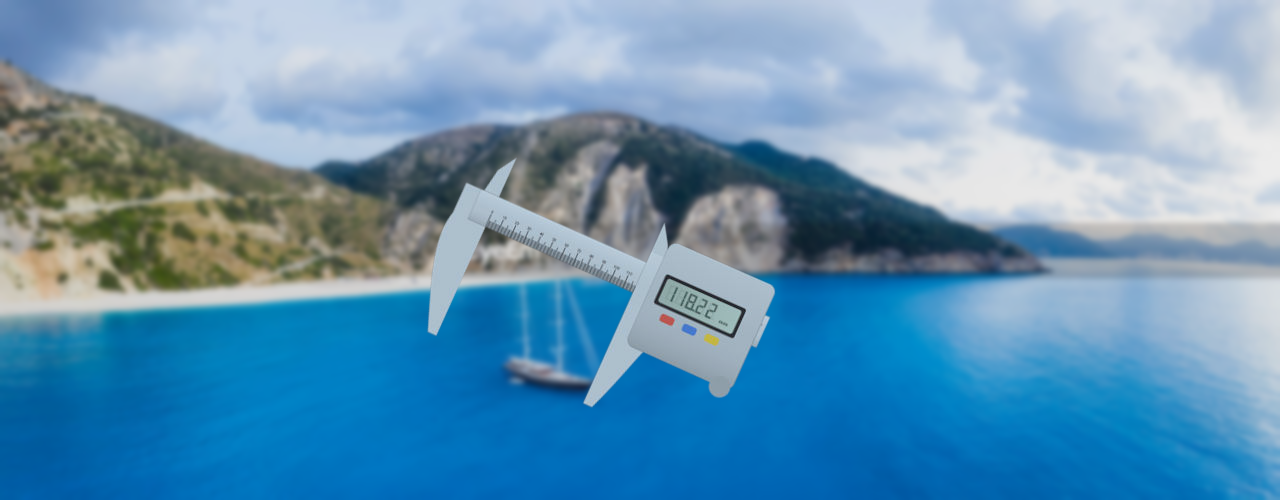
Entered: 118.22 mm
